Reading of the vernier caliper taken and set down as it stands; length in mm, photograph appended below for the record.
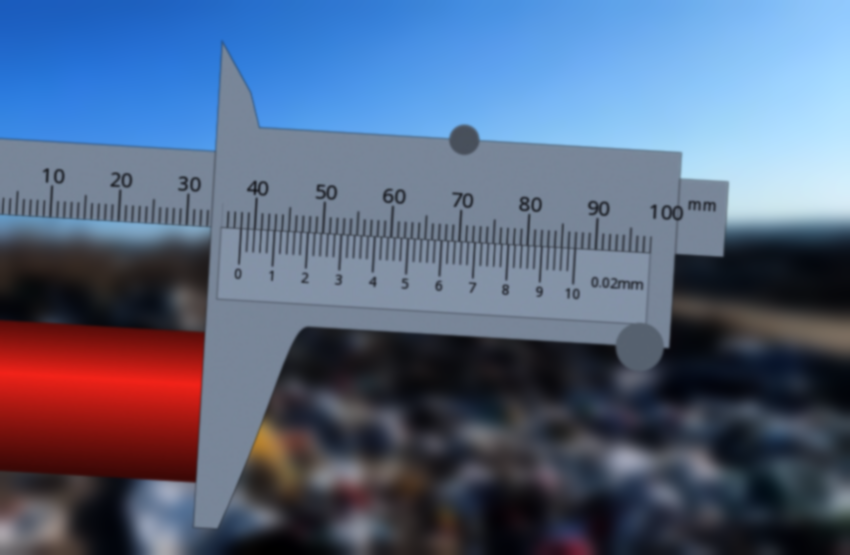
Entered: 38.0 mm
